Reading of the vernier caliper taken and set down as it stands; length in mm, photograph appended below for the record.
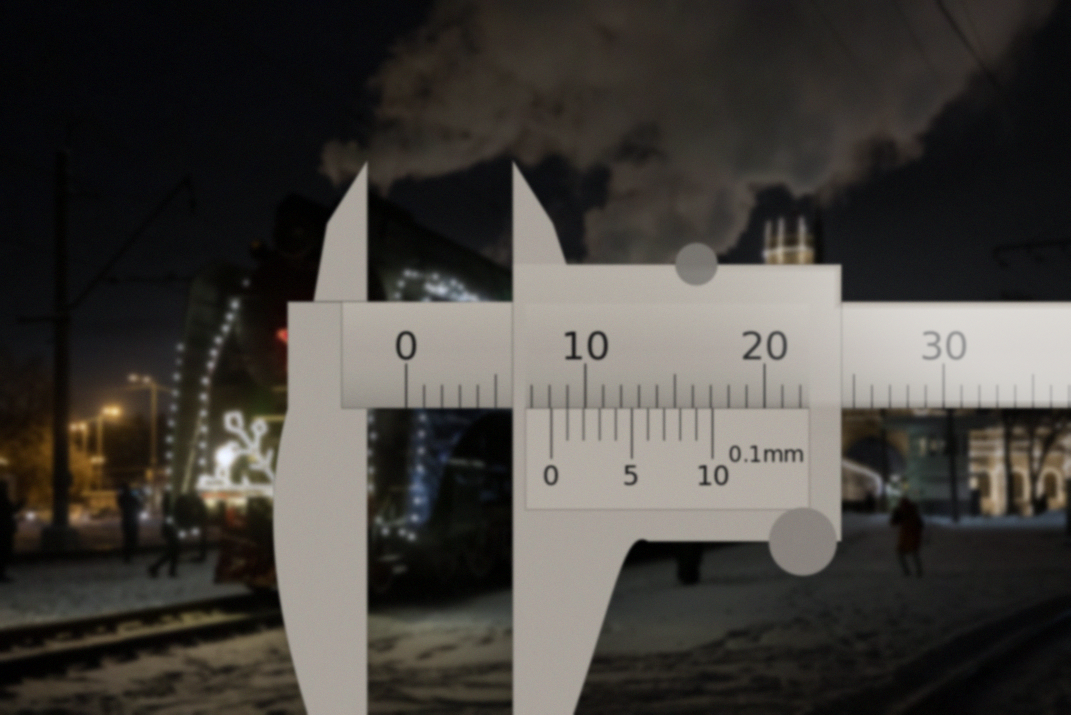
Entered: 8.1 mm
